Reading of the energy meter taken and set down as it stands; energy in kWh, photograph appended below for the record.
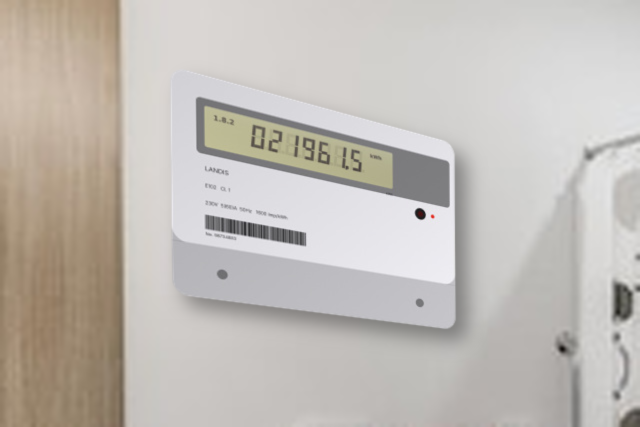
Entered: 21961.5 kWh
